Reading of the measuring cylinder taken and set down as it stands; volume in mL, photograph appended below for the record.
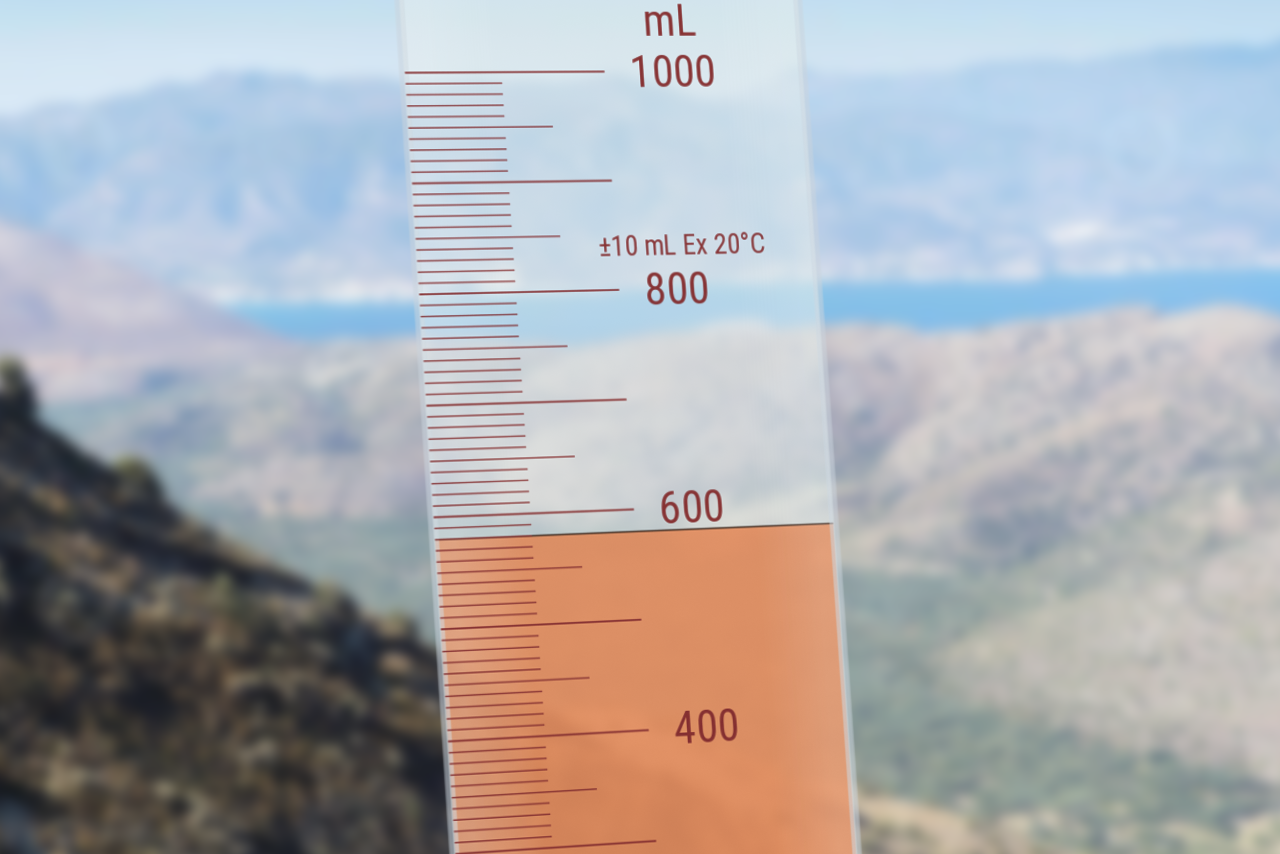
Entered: 580 mL
